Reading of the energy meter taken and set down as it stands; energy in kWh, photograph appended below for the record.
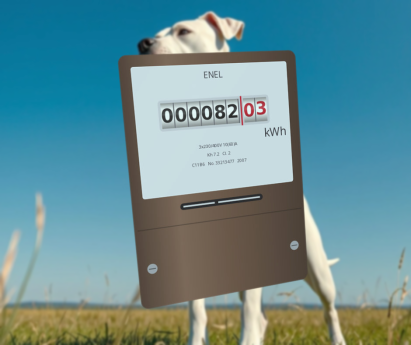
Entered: 82.03 kWh
